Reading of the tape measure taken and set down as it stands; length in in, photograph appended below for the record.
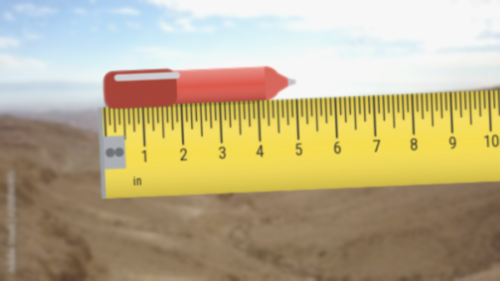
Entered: 5 in
